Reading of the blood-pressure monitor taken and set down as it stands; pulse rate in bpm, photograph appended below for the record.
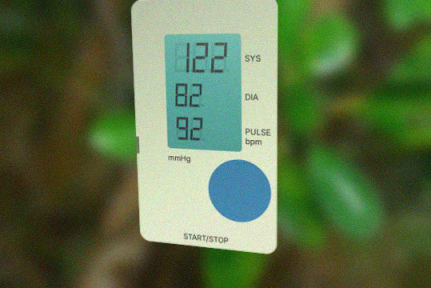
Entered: 92 bpm
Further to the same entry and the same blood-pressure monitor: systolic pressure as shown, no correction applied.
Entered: 122 mmHg
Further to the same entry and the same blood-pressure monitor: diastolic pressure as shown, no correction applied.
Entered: 82 mmHg
